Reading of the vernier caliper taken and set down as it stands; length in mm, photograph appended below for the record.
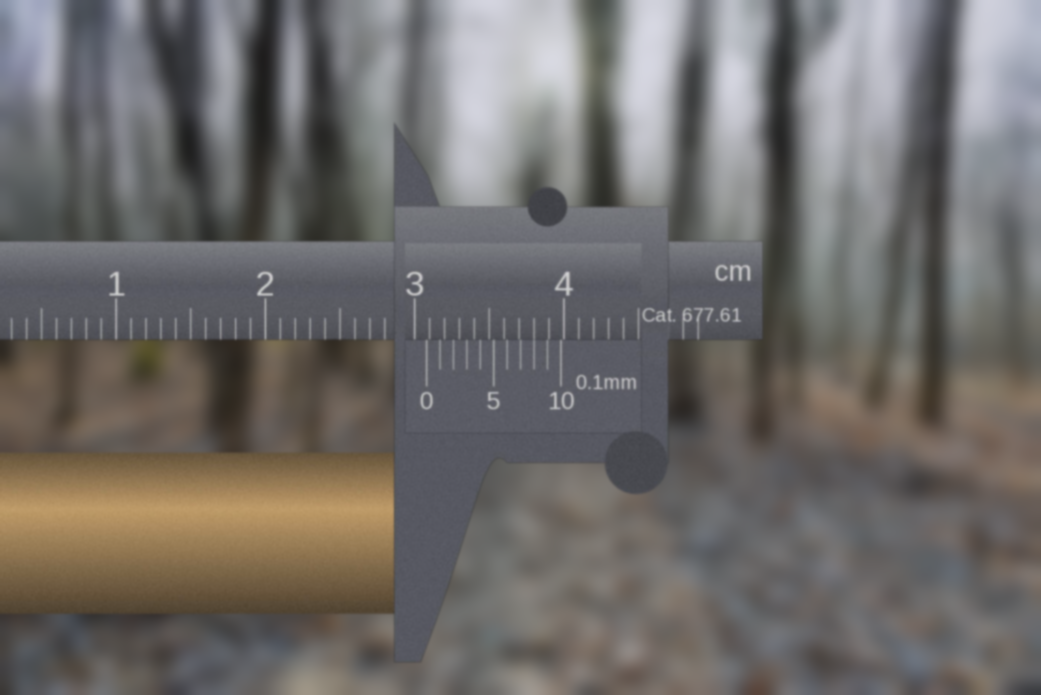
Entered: 30.8 mm
